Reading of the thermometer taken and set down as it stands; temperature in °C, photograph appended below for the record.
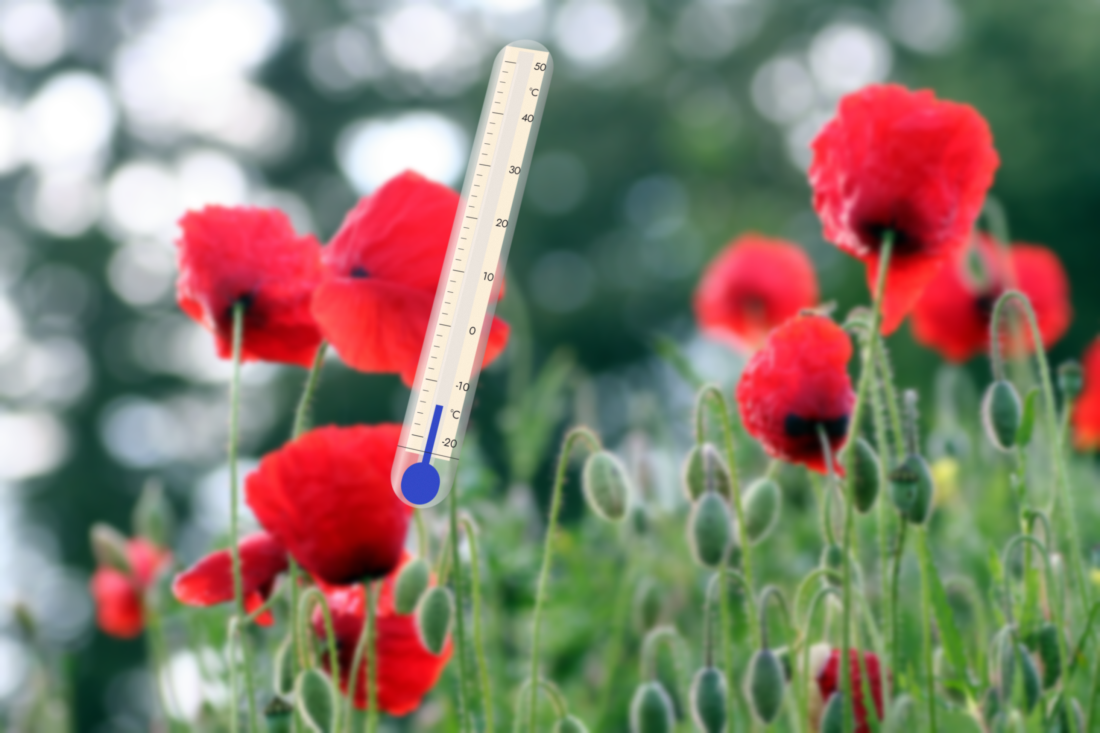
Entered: -14 °C
